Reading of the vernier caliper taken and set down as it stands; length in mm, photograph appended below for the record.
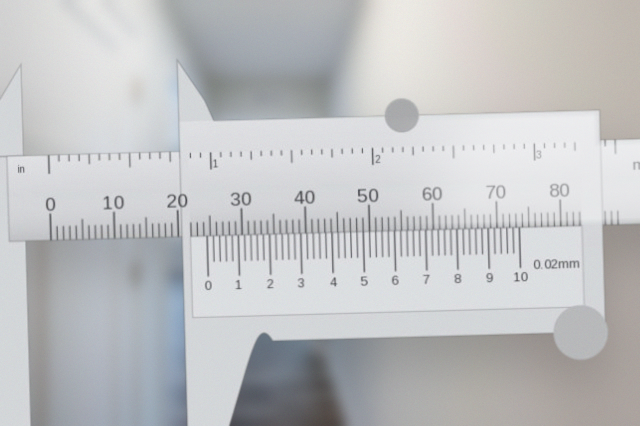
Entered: 24.5 mm
